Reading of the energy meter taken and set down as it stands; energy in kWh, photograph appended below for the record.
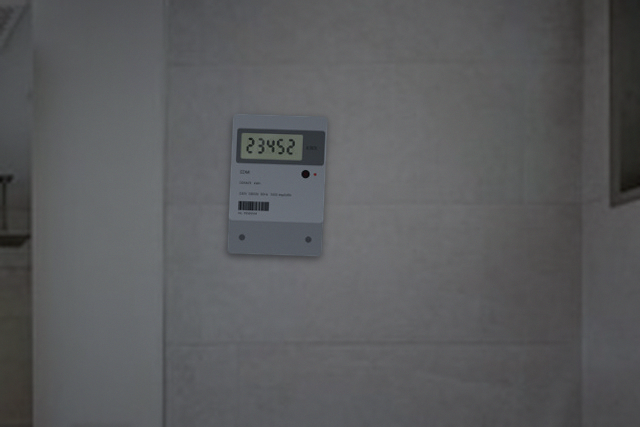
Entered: 23452 kWh
